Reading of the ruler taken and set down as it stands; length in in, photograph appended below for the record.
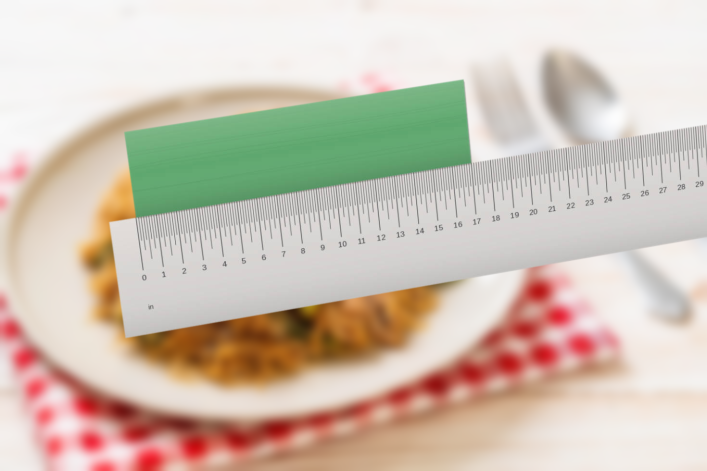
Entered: 17 in
